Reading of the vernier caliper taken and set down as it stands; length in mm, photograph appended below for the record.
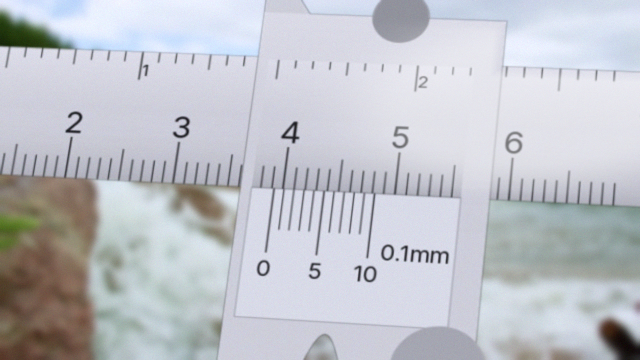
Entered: 39.2 mm
